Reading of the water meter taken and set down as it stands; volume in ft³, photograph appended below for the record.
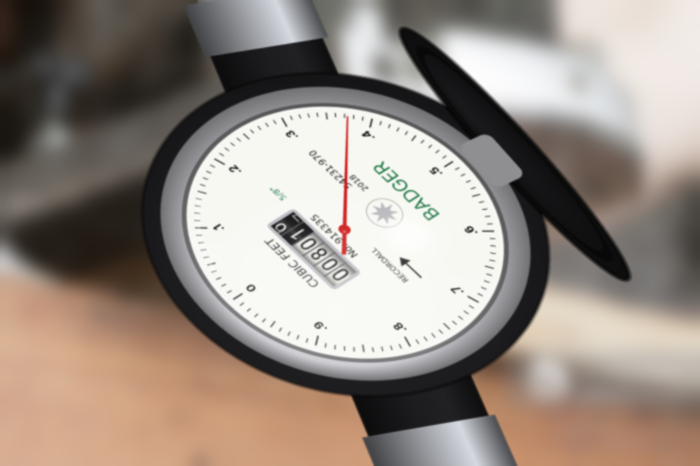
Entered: 8016.37 ft³
